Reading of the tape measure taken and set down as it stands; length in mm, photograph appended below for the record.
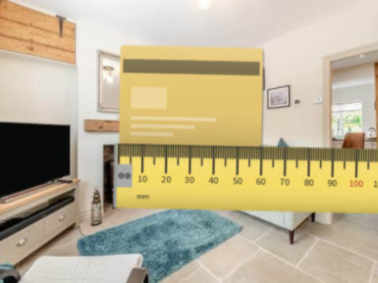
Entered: 60 mm
